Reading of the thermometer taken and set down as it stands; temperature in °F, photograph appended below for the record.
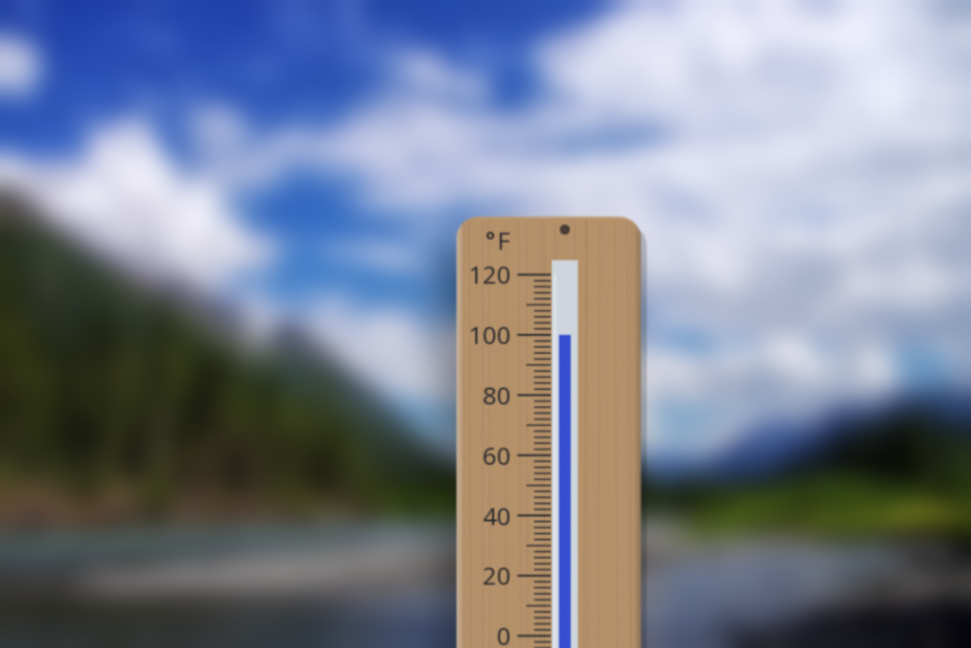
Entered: 100 °F
